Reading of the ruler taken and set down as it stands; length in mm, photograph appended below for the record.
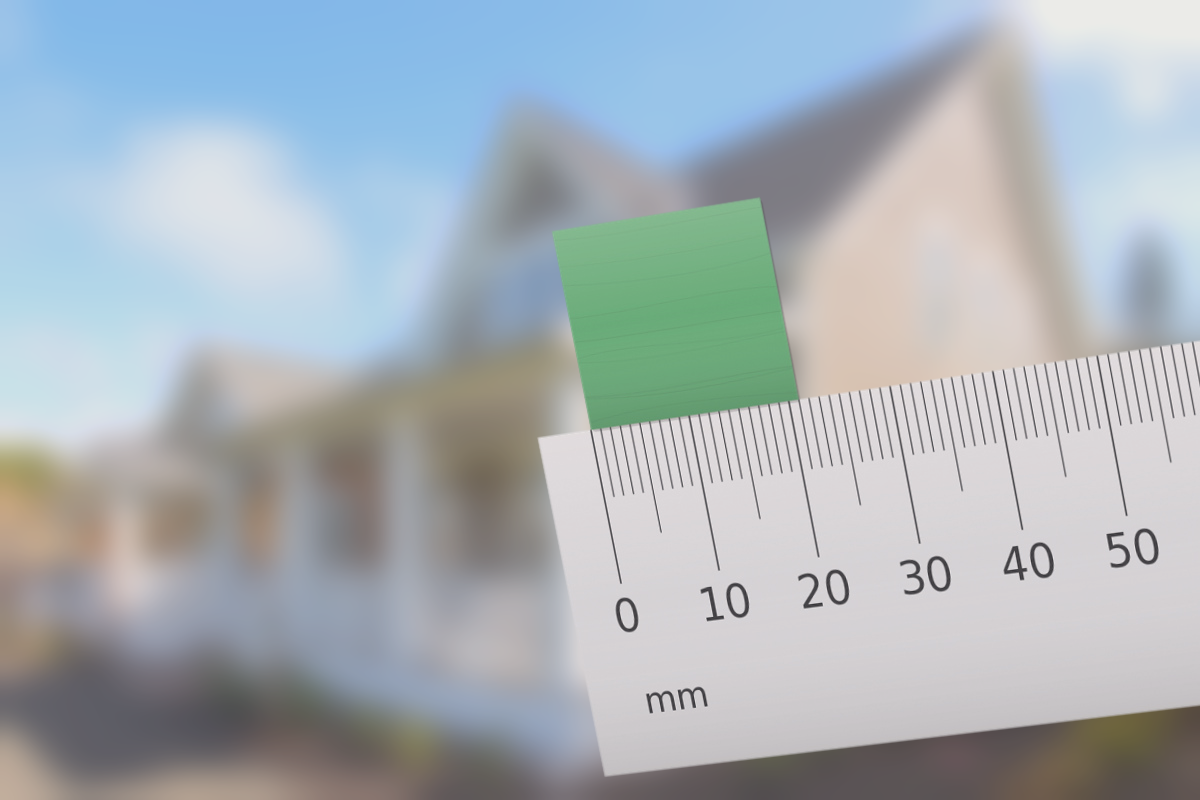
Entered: 21 mm
